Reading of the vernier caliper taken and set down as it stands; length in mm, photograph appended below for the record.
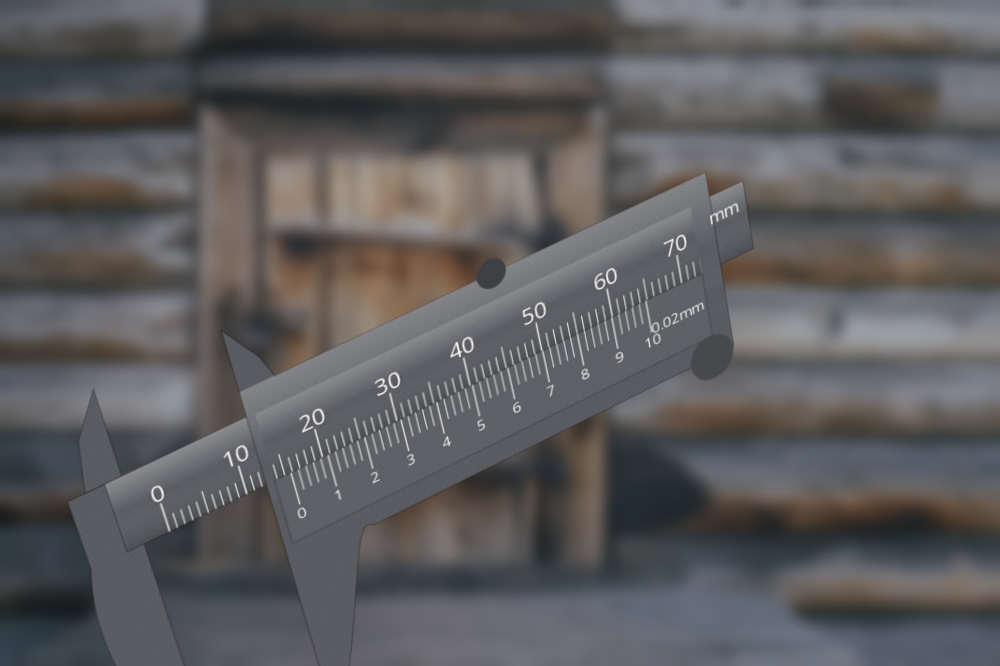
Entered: 15.8 mm
